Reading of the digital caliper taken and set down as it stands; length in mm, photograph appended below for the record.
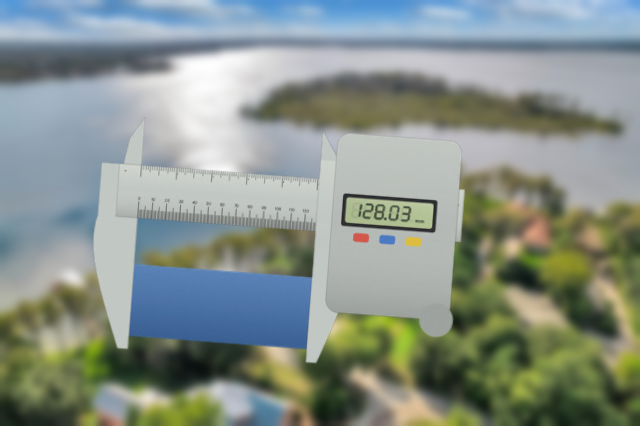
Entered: 128.03 mm
